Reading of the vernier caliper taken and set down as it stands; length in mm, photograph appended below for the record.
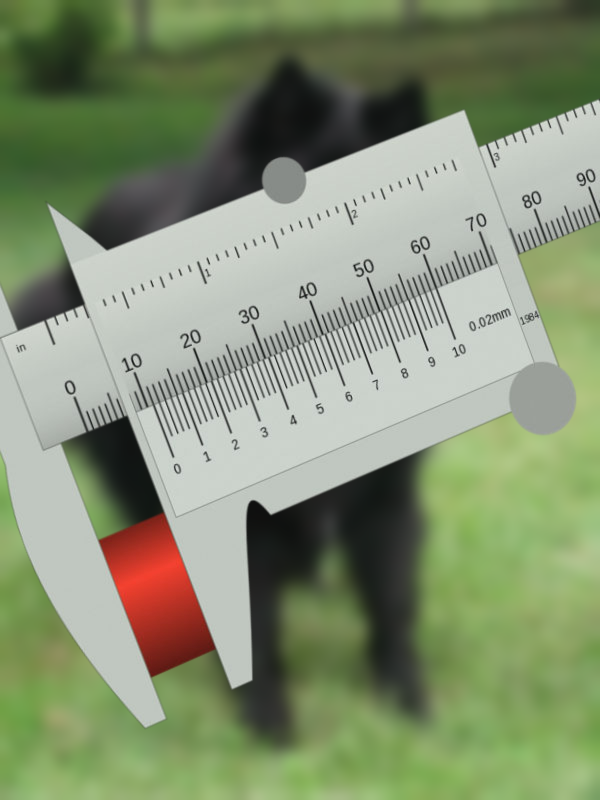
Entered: 11.0 mm
